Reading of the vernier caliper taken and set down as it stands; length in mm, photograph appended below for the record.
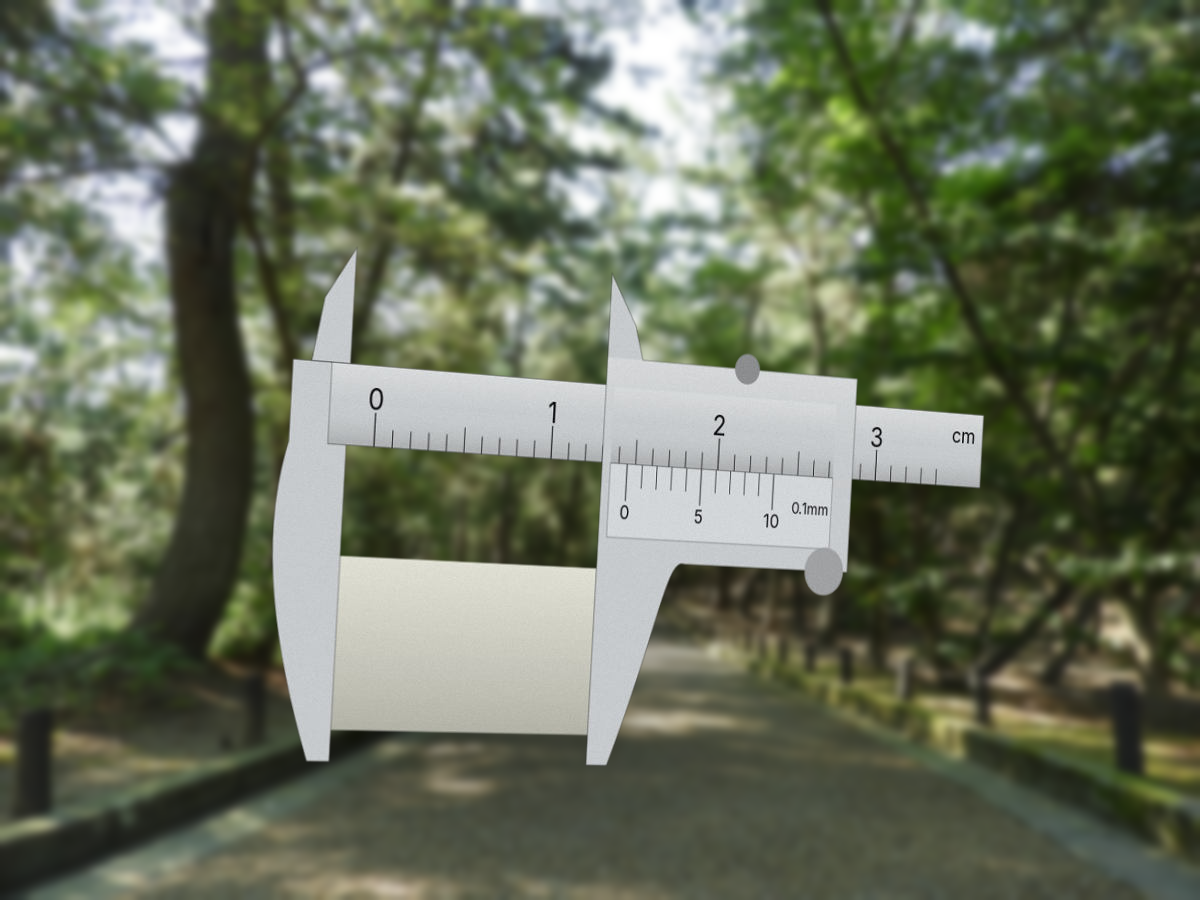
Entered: 14.5 mm
